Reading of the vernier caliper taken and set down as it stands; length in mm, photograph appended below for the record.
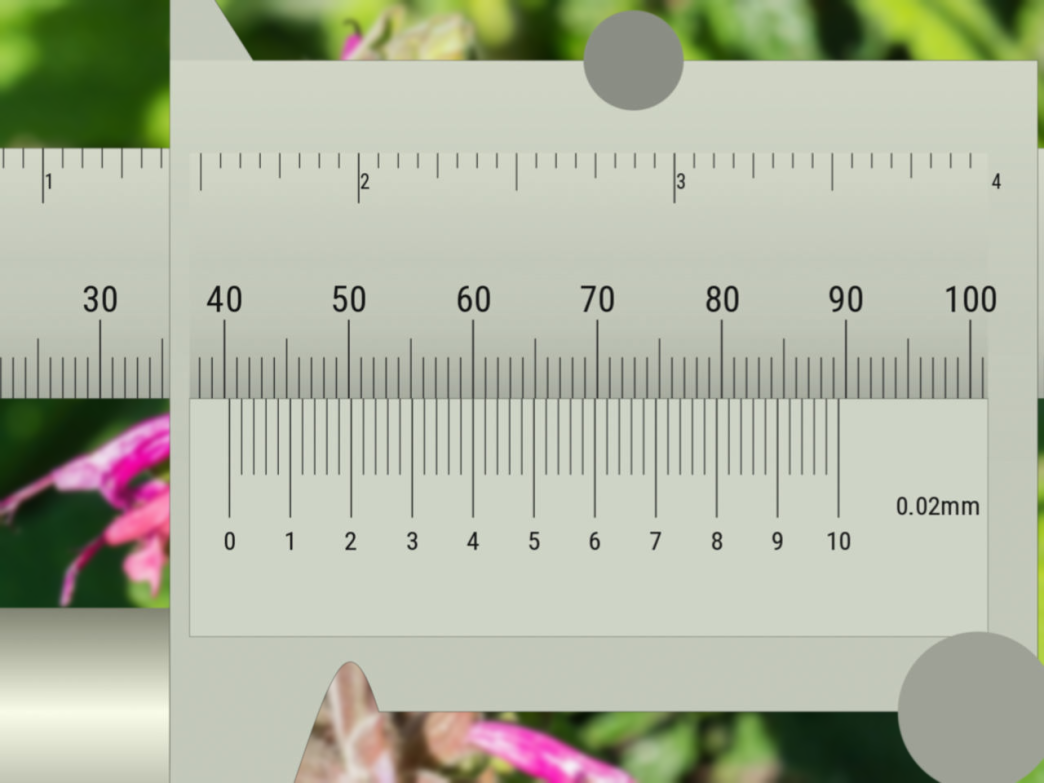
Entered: 40.4 mm
